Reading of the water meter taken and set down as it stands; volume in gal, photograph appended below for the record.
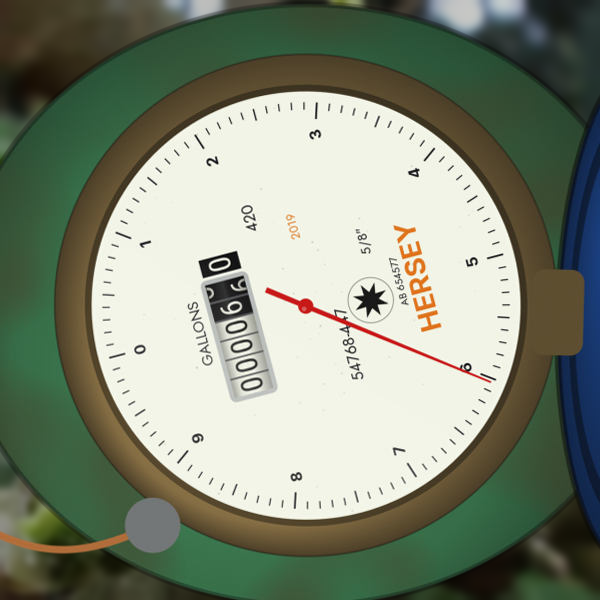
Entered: 656.0 gal
